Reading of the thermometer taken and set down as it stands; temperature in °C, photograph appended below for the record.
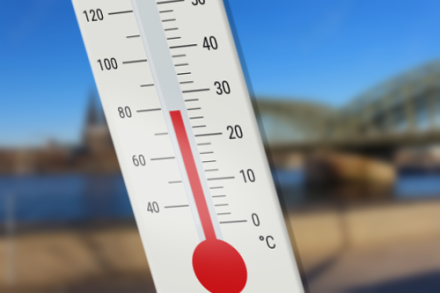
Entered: 26 °C
